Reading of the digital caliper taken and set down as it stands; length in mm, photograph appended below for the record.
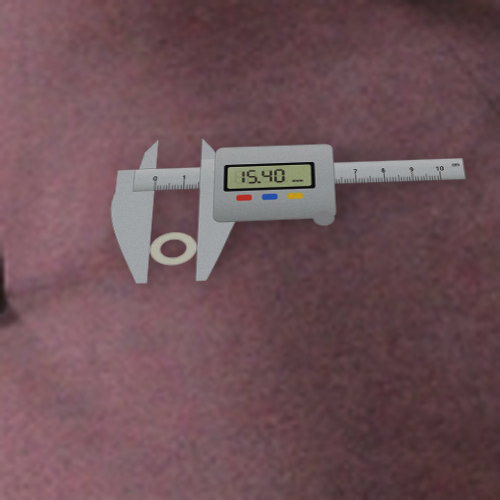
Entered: 15.40 mm
